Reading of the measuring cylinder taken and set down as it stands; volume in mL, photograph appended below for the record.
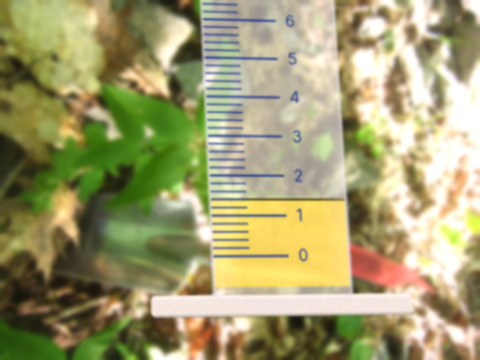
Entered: 1.4 mL
